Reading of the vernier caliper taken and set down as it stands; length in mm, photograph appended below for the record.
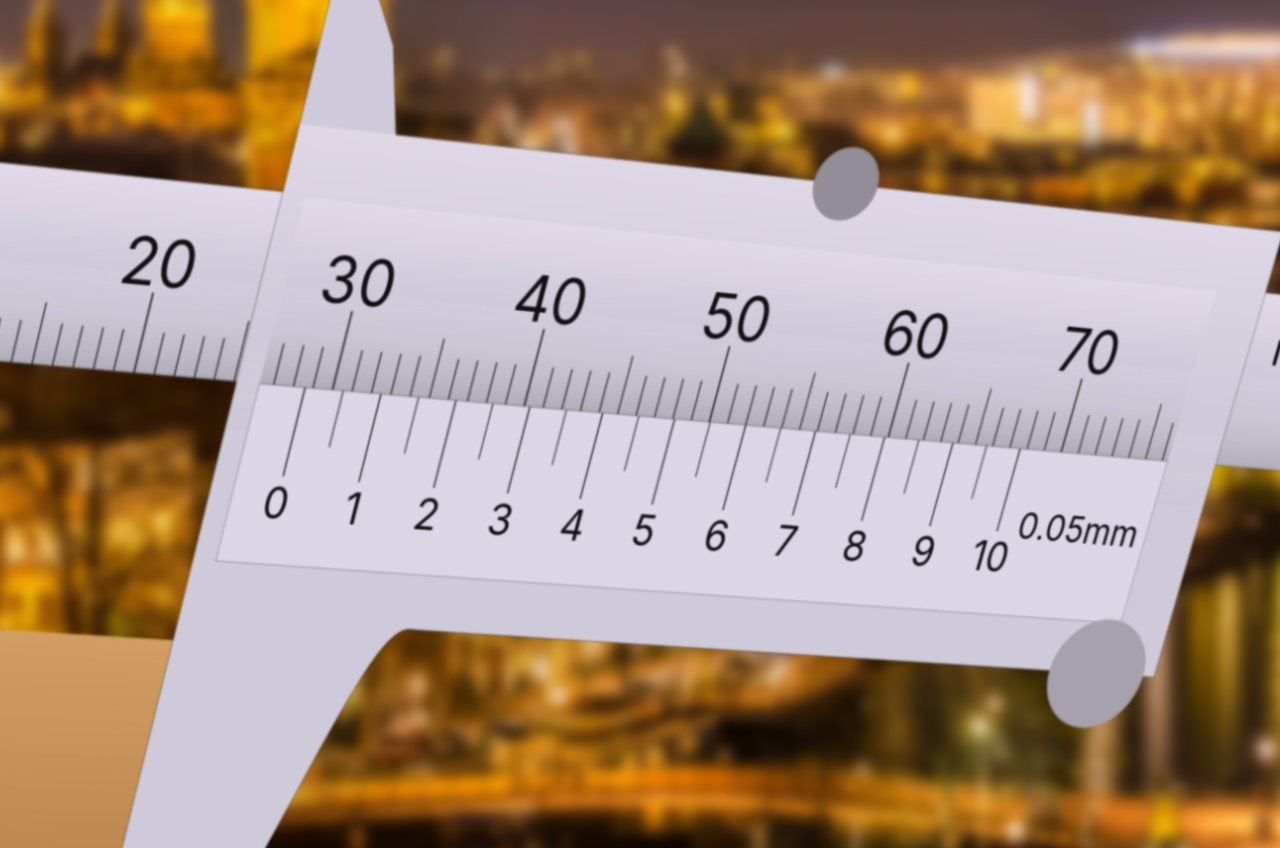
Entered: 28.6 mm
